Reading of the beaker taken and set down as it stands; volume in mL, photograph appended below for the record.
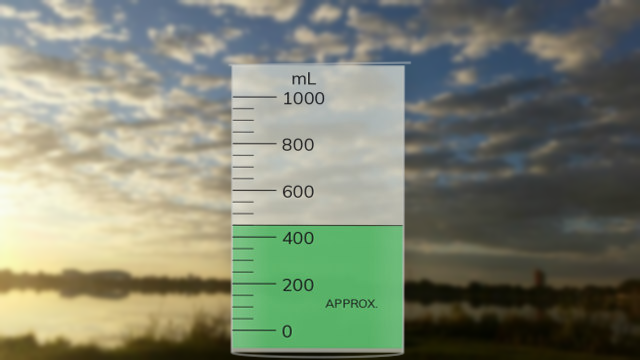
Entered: 450 mL
